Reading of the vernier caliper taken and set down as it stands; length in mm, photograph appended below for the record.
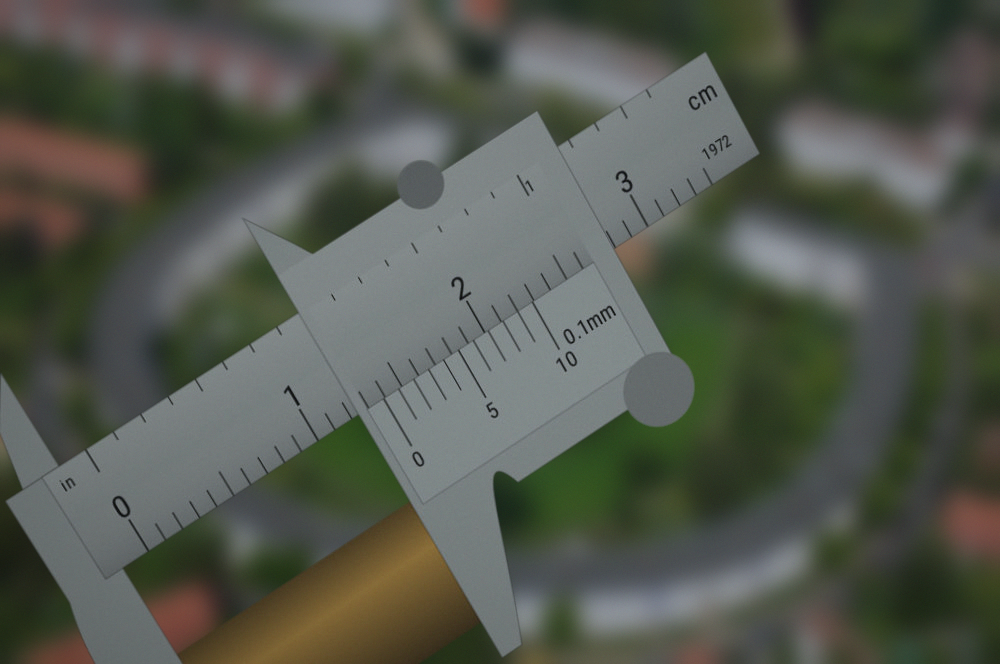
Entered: 13.9 mm
